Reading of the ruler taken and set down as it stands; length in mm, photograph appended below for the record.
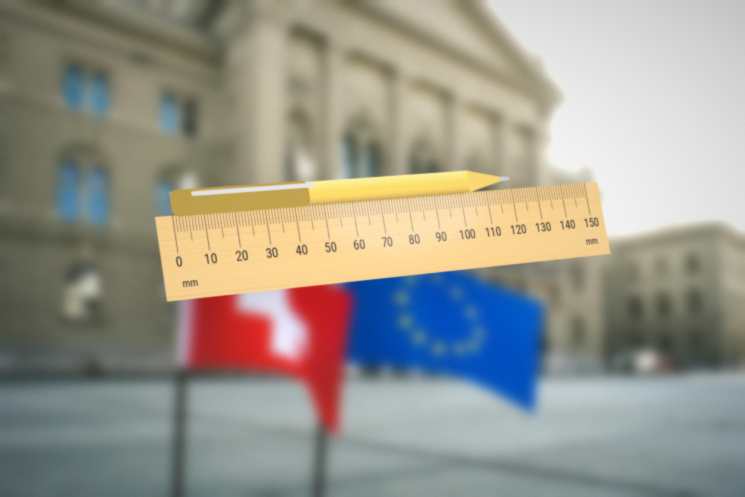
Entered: 120 mm
